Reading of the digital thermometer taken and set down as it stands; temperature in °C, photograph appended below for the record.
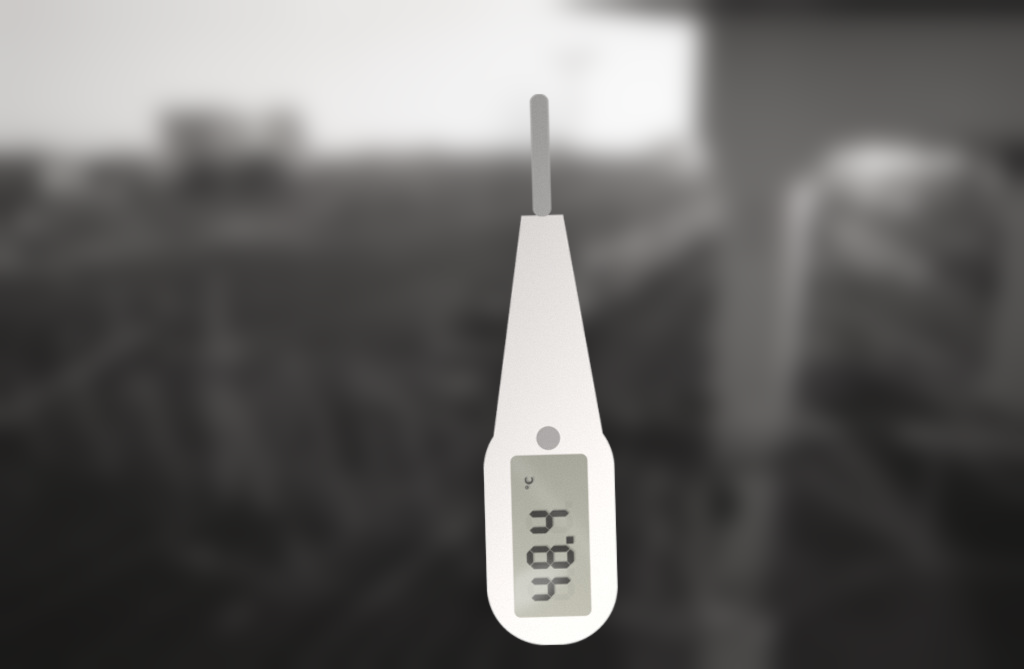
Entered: 48.4 °C
